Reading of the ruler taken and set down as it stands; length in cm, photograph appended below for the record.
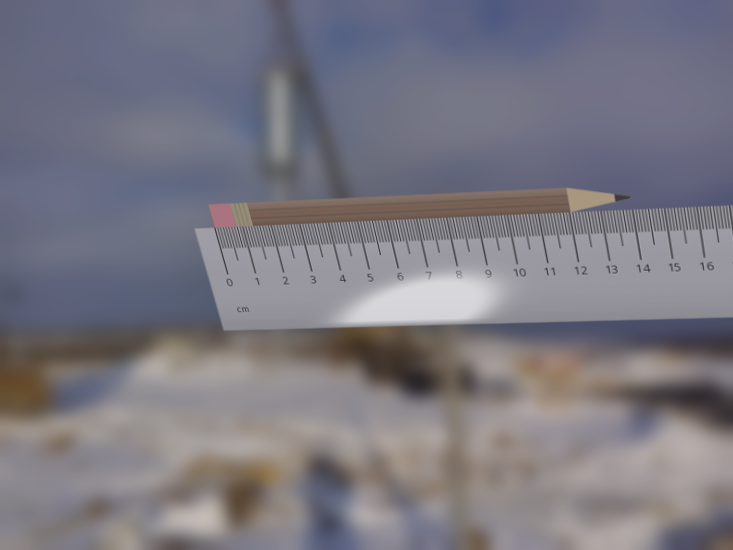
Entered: 14 cm
